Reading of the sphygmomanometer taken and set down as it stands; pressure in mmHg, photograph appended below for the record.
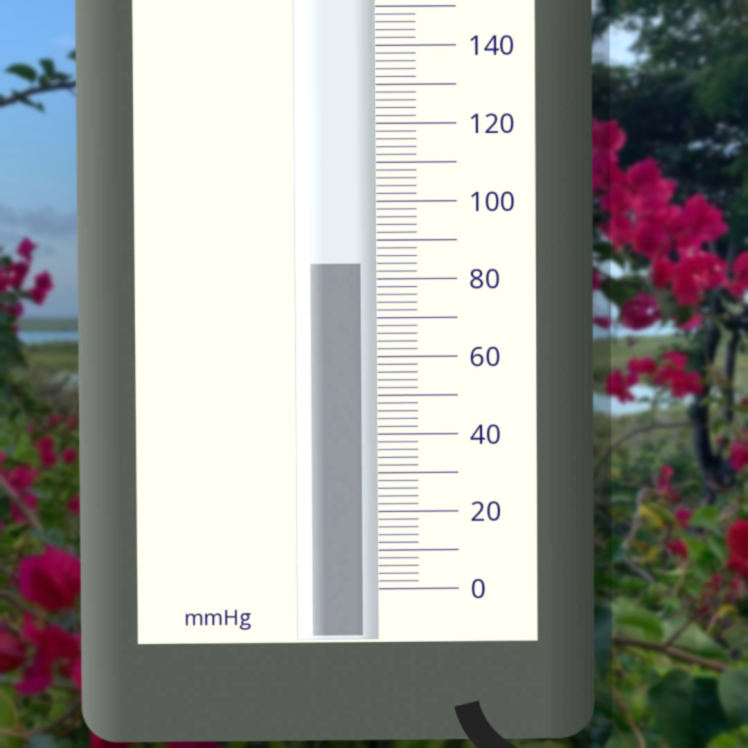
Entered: 84 mmHg
